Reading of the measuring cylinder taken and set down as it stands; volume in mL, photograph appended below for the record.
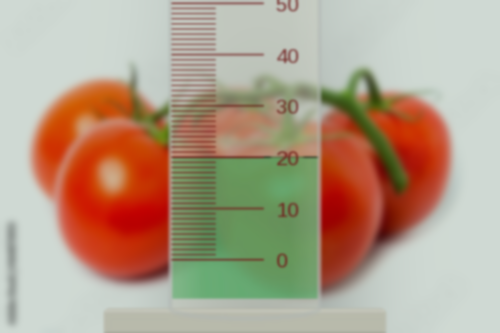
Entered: 20 mL
